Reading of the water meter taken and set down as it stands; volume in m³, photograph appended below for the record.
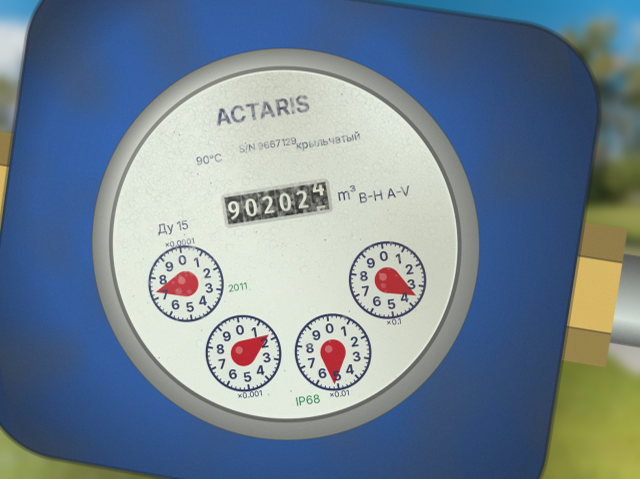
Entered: 902024.3517 m³
